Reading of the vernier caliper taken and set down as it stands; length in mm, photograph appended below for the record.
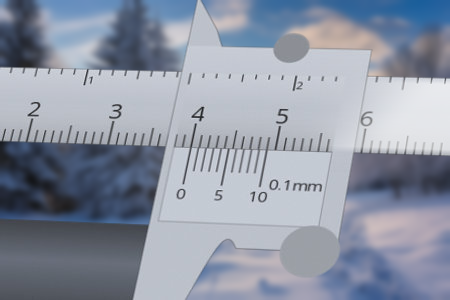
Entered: 40.0 mm
